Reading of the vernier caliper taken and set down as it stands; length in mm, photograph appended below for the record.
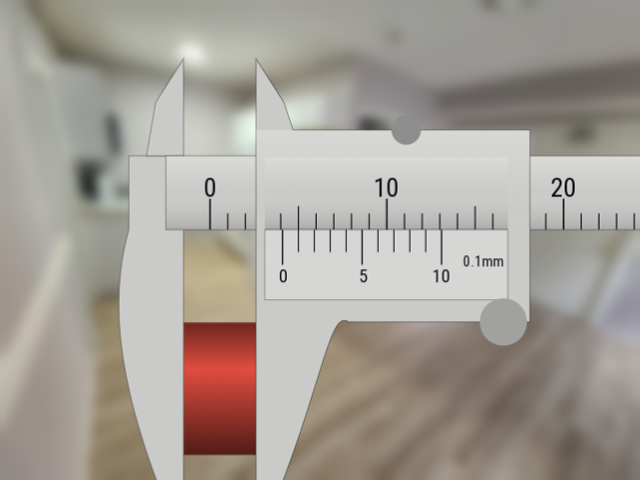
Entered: 4.1 mm
